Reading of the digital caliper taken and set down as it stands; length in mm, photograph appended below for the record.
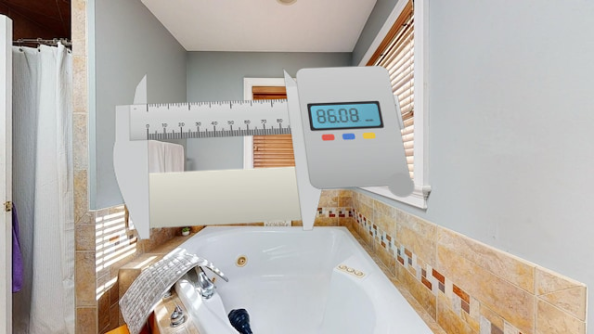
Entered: 86.08 mm
